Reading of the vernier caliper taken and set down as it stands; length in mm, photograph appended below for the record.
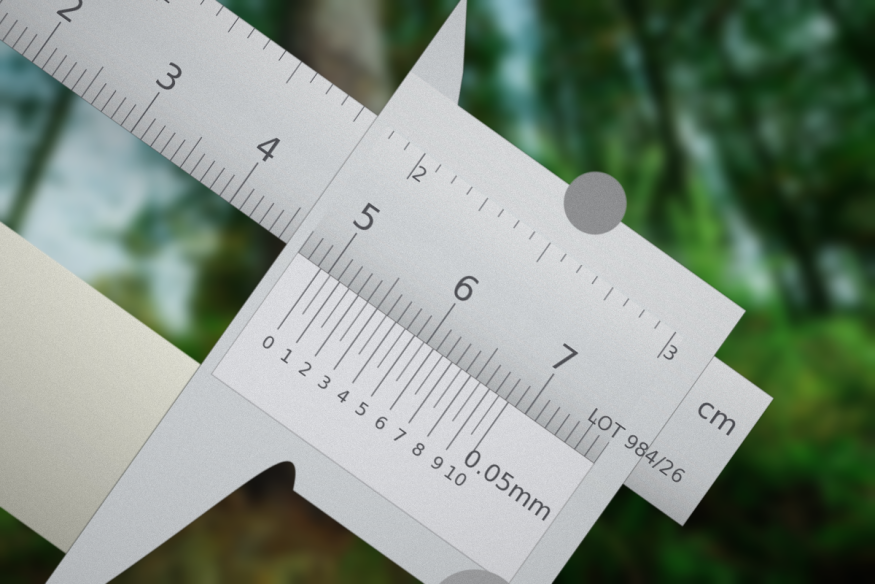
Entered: 49.3 mm
